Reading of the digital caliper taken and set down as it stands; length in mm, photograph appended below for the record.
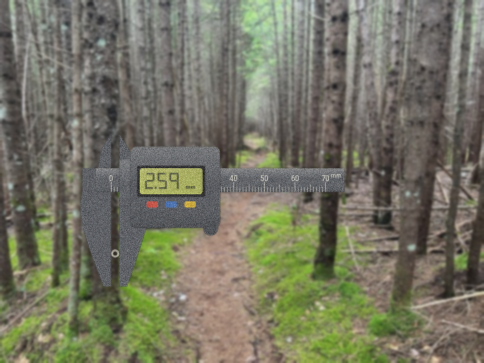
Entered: 2.59 mm
